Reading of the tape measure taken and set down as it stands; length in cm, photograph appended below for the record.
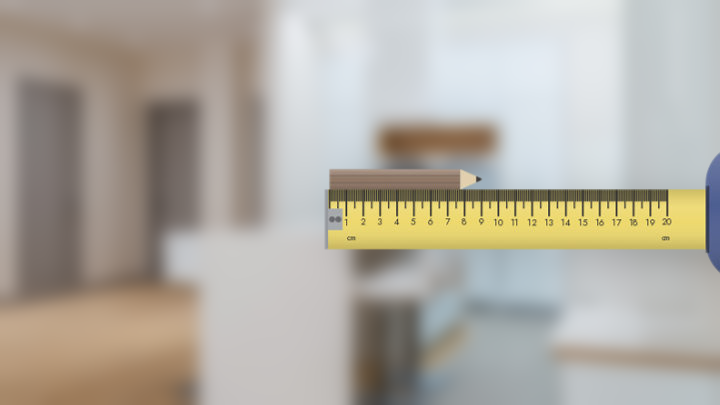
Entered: 9 cm
